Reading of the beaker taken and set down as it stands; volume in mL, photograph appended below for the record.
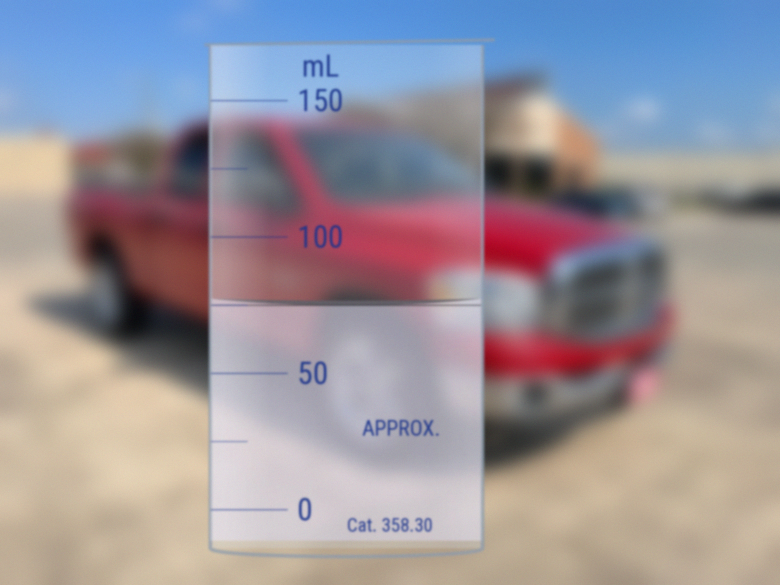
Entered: 75 mL
